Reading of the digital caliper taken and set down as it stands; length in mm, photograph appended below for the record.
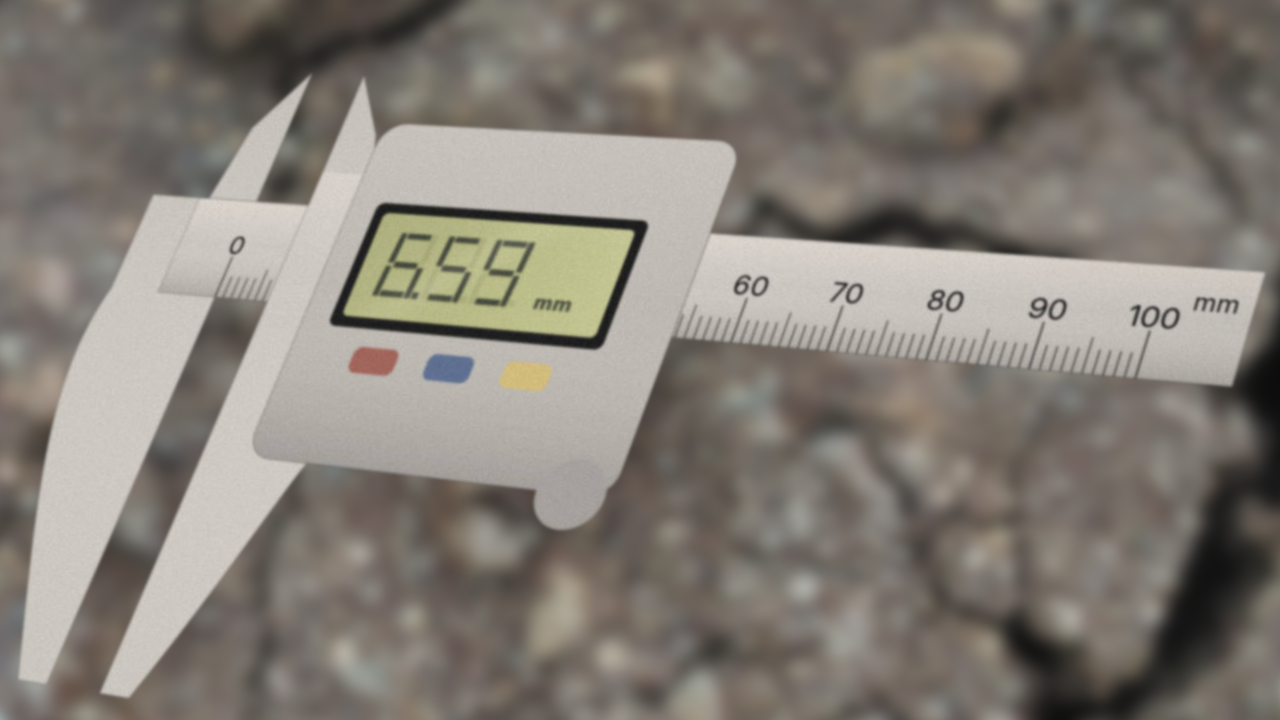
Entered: 6.59 mm
